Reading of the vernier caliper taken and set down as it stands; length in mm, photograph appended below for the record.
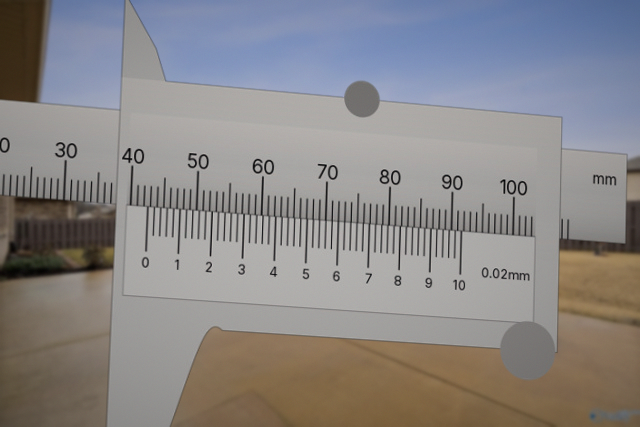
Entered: 42.6 mm
